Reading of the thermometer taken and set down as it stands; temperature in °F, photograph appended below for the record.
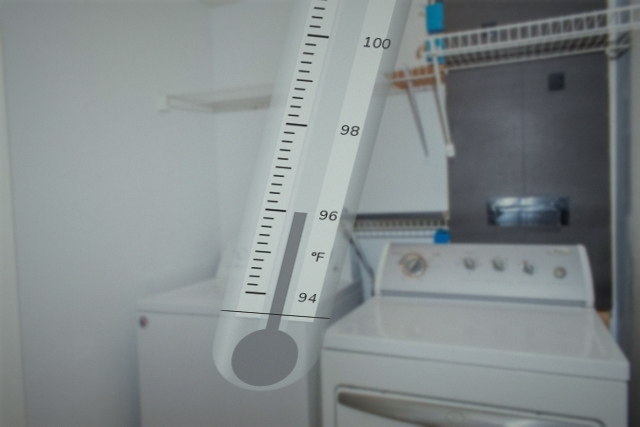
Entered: 96 °F
